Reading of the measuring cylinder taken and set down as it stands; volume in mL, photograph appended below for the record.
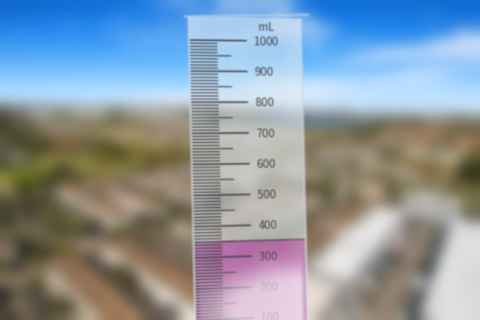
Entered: 350 mL
